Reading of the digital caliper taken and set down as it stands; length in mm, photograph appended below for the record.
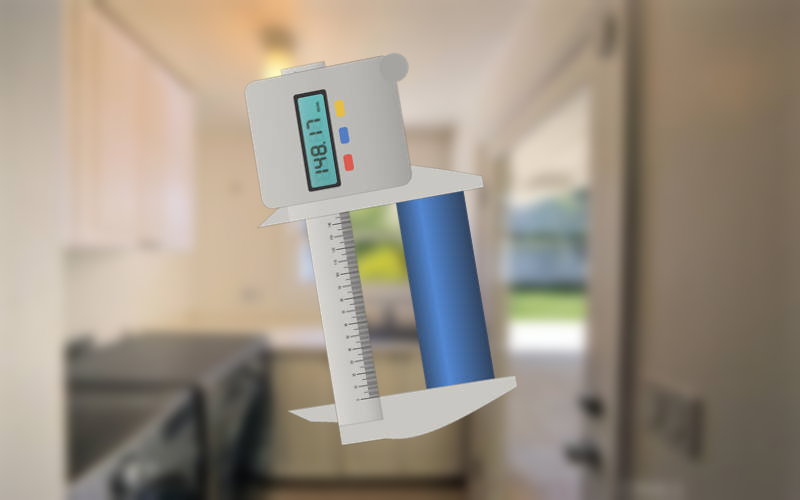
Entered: 148.17 mm
